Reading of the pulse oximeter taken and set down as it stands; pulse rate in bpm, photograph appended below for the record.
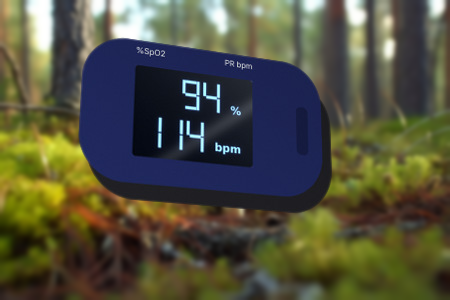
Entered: 114 bpm
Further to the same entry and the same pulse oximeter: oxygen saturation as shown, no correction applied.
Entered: 94 %
